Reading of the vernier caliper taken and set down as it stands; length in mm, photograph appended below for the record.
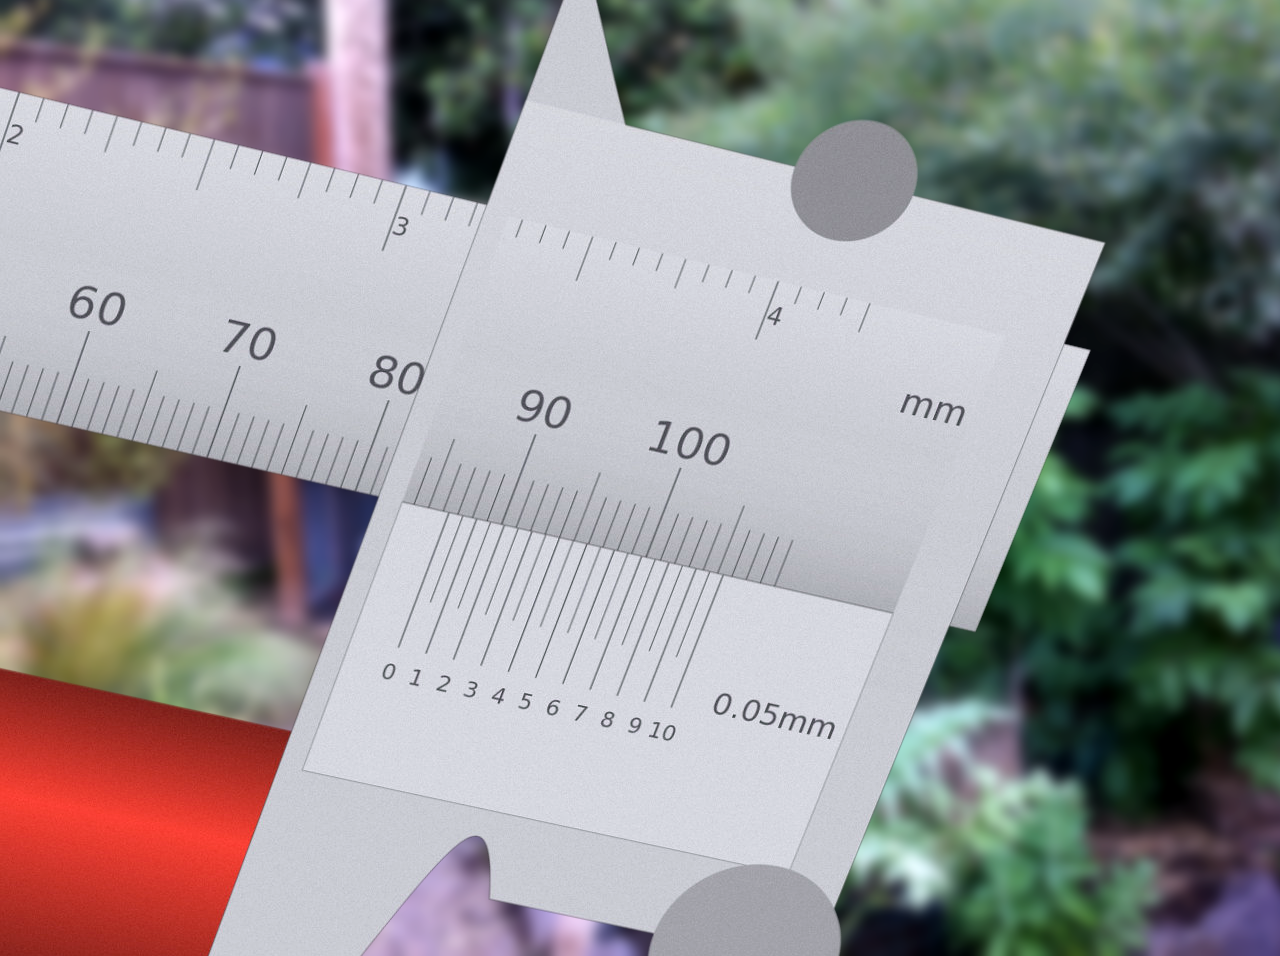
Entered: 86.4 mm
